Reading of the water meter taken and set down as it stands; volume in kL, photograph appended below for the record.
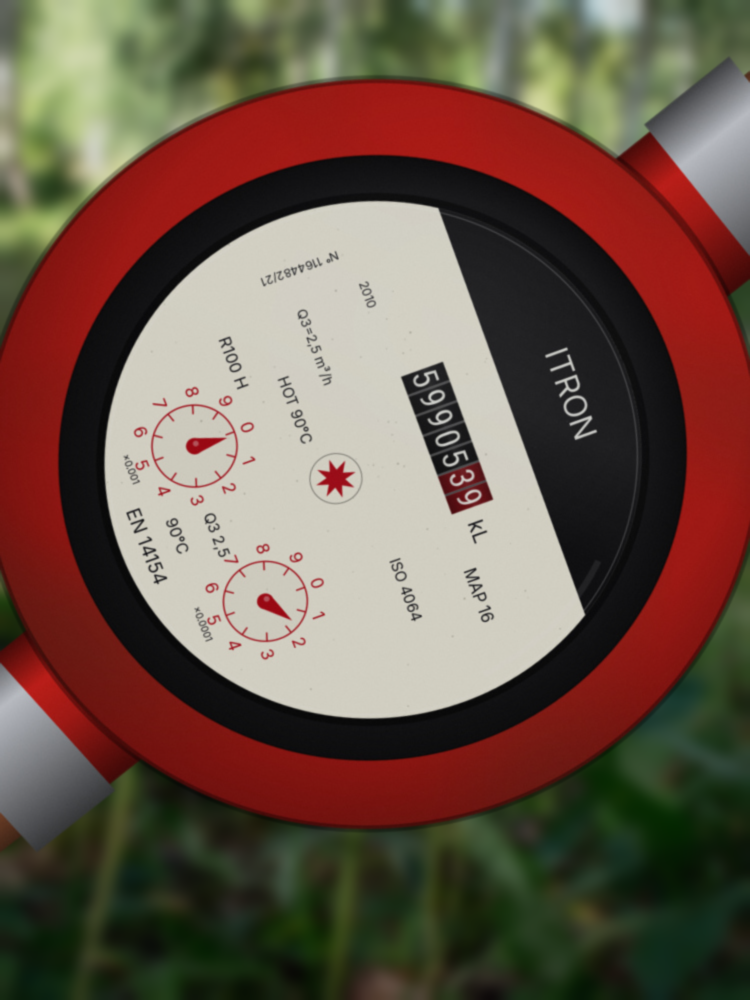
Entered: 59905.3901 kL
